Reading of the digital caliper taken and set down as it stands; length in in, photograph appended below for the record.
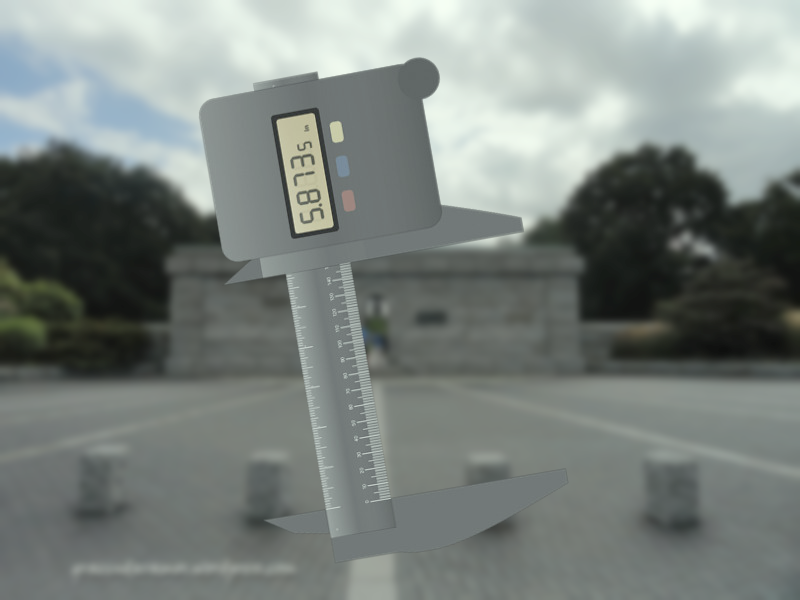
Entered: 5.8735 in
